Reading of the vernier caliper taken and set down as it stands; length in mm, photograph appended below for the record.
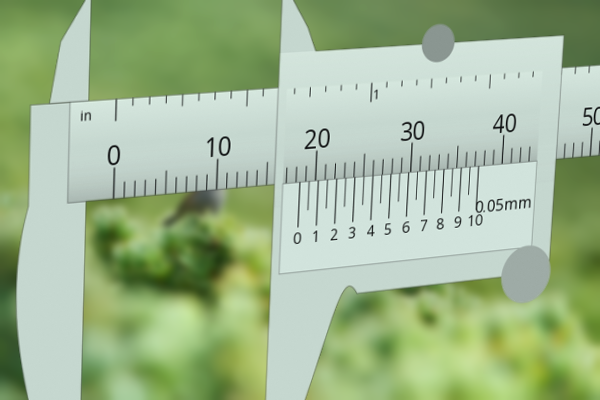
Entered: 18.4 mm
